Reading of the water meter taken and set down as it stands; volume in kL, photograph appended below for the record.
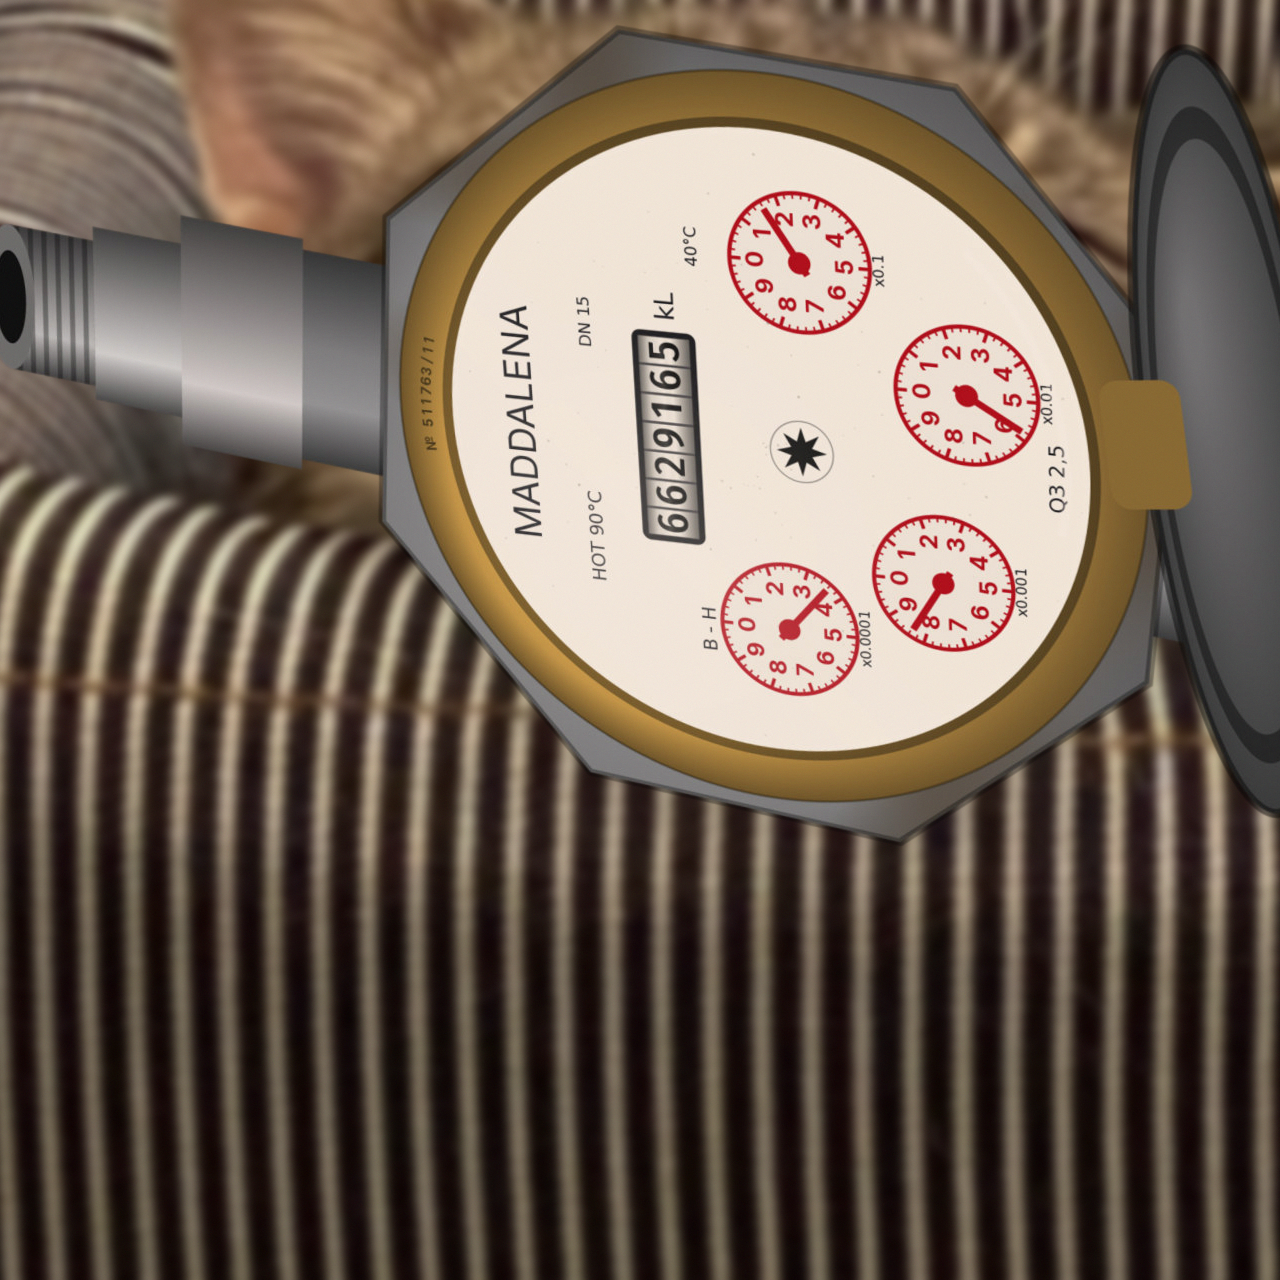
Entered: 6629165.1583 kL
